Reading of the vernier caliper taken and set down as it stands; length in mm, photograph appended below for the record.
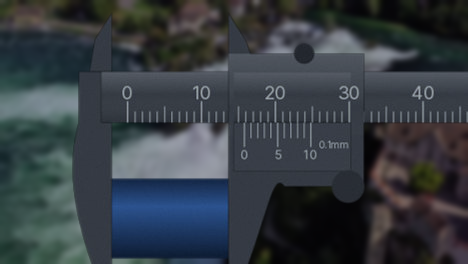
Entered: 15.8 mm
